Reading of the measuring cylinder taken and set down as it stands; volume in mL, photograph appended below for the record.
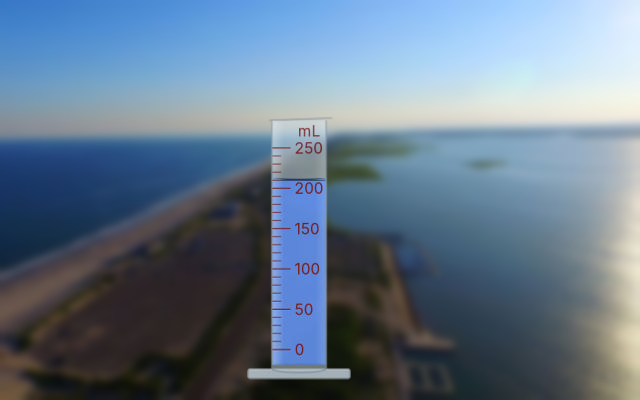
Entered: 210 mL
